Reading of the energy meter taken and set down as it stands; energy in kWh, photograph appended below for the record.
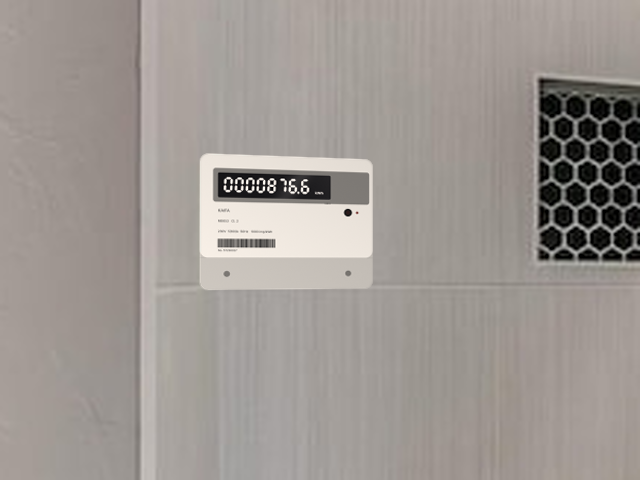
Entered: 876.6 kWh
